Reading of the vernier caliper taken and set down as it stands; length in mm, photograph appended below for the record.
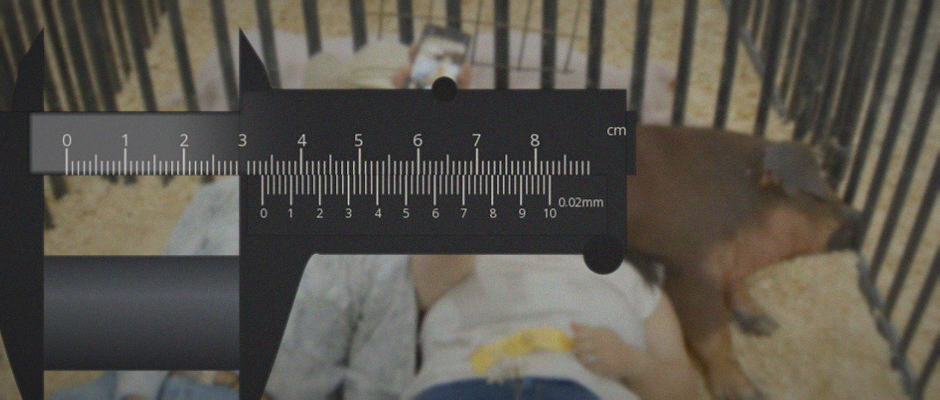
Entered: 33.4 mm
